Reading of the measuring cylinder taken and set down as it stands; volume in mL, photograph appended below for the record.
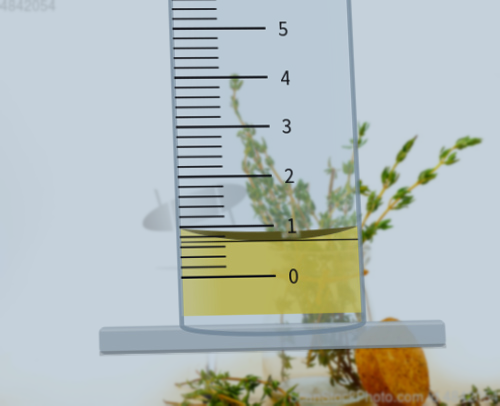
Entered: 0.7 mL
